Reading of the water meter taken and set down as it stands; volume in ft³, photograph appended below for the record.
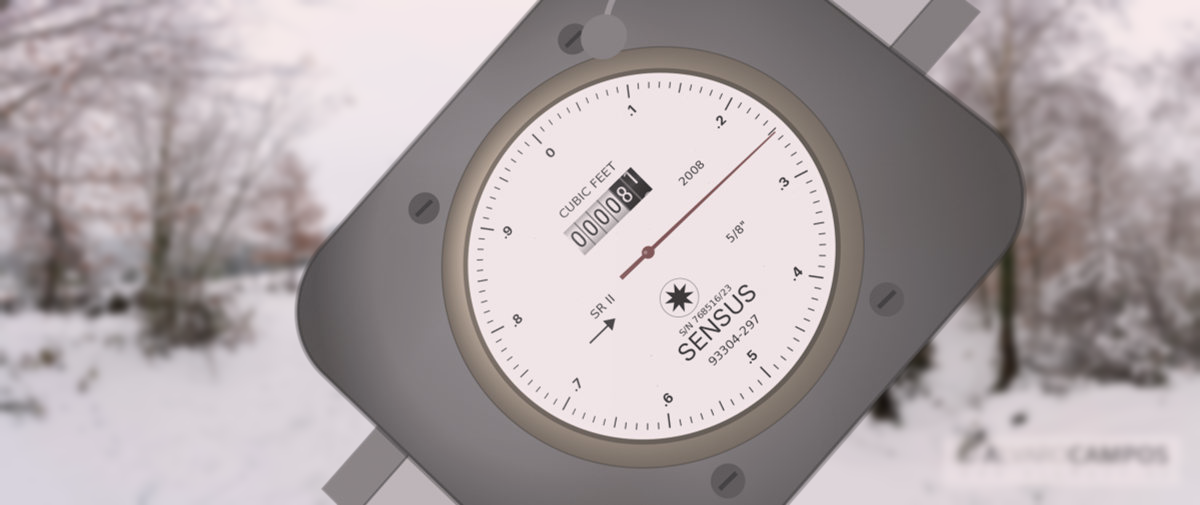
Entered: 81.25 ft³
